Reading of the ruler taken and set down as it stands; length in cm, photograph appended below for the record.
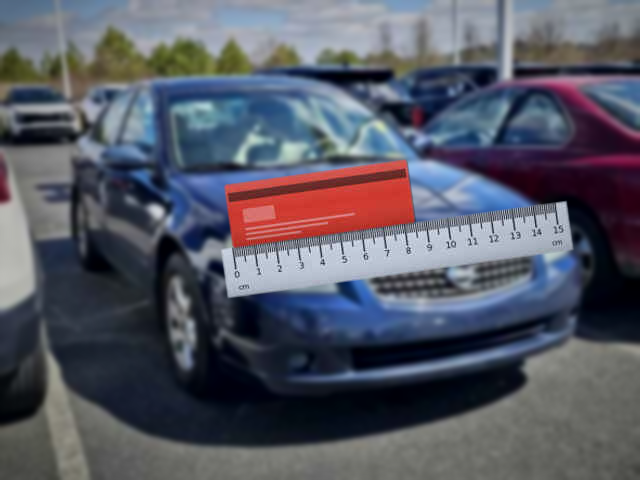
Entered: 8.5 cm
